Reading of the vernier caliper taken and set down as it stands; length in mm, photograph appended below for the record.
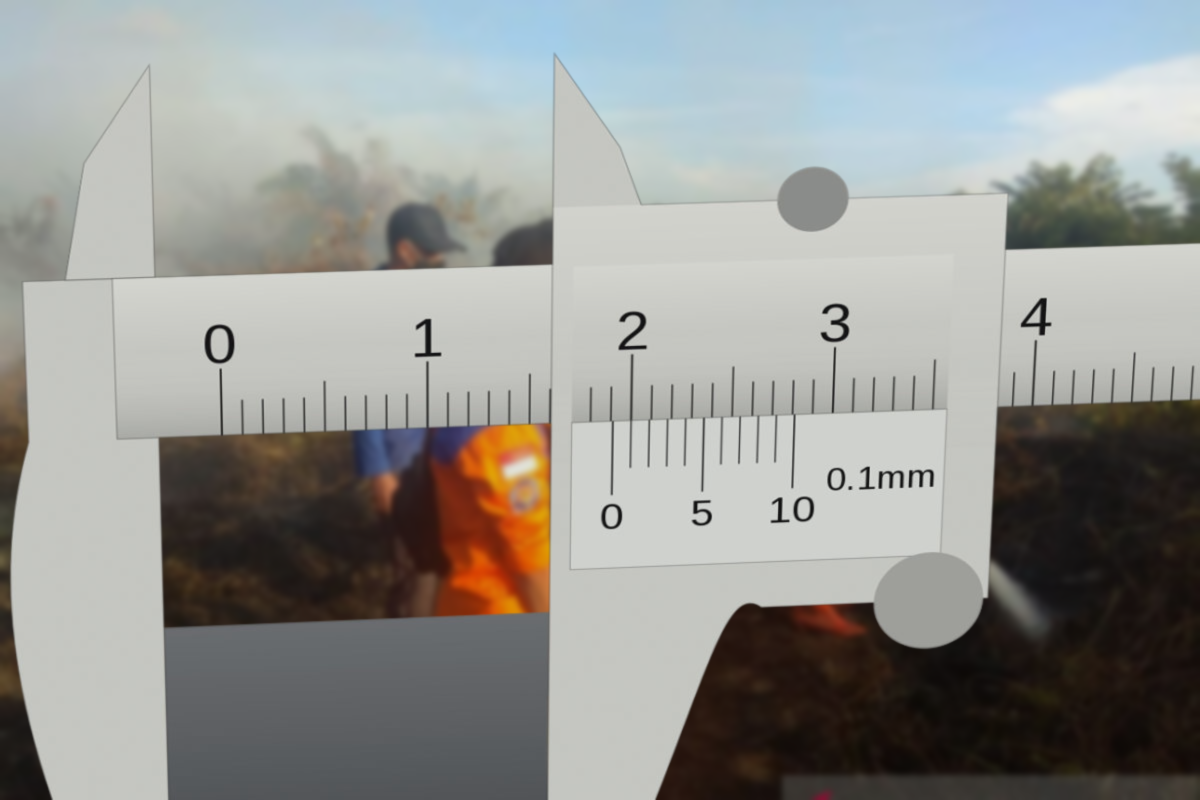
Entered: 19.1 mm
